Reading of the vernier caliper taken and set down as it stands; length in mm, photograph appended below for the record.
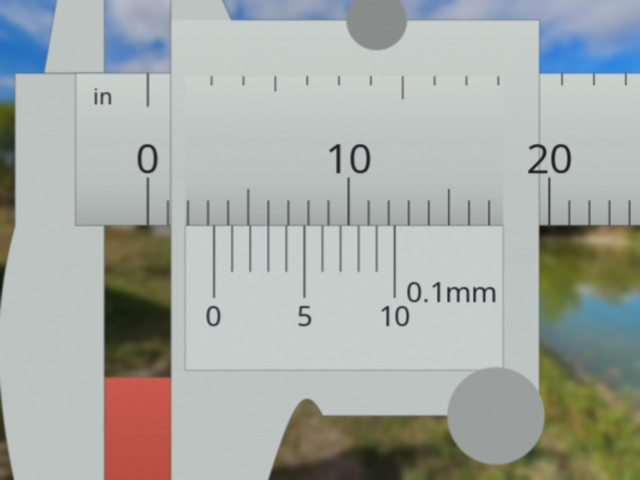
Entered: 3.3 mm
